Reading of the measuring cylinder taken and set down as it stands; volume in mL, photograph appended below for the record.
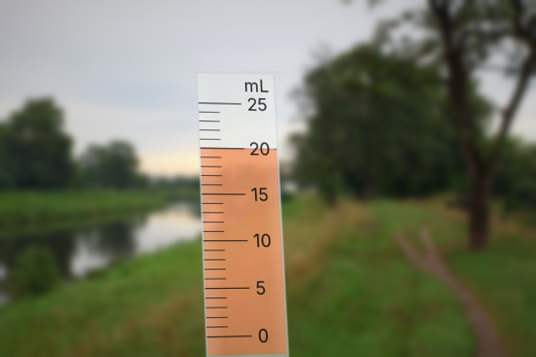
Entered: 20 mL
